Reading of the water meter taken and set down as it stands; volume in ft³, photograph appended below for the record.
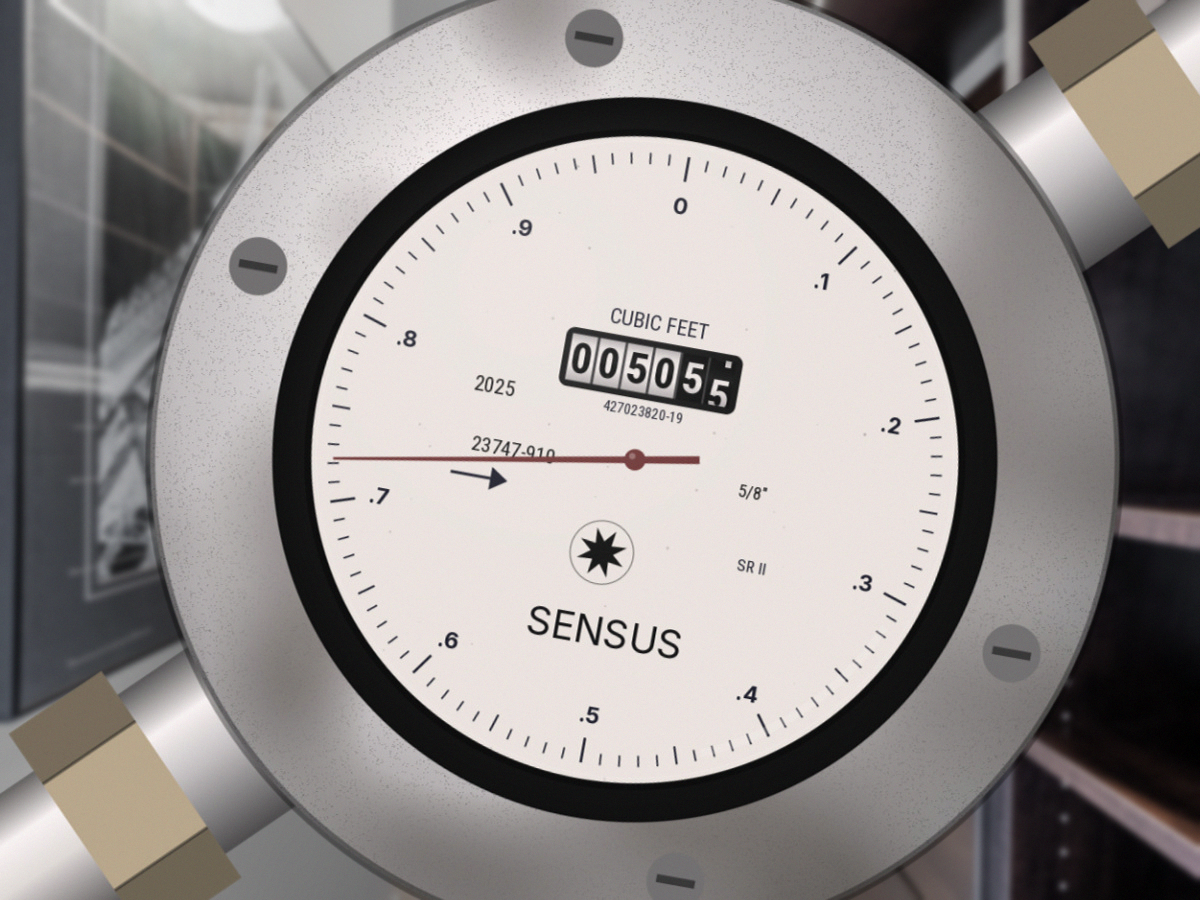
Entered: 5054.72 ft³
